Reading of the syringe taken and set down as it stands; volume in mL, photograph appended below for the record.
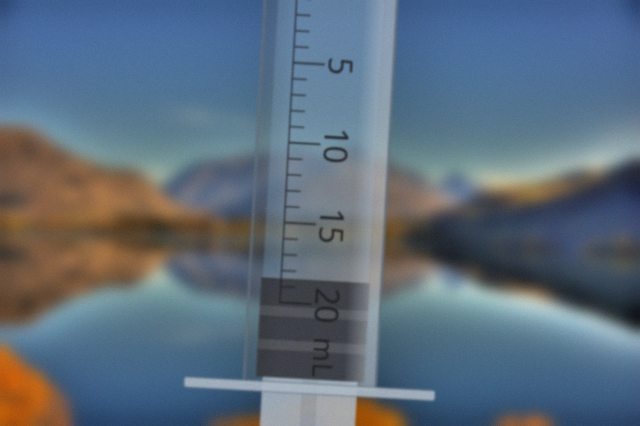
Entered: 18.5 mL
